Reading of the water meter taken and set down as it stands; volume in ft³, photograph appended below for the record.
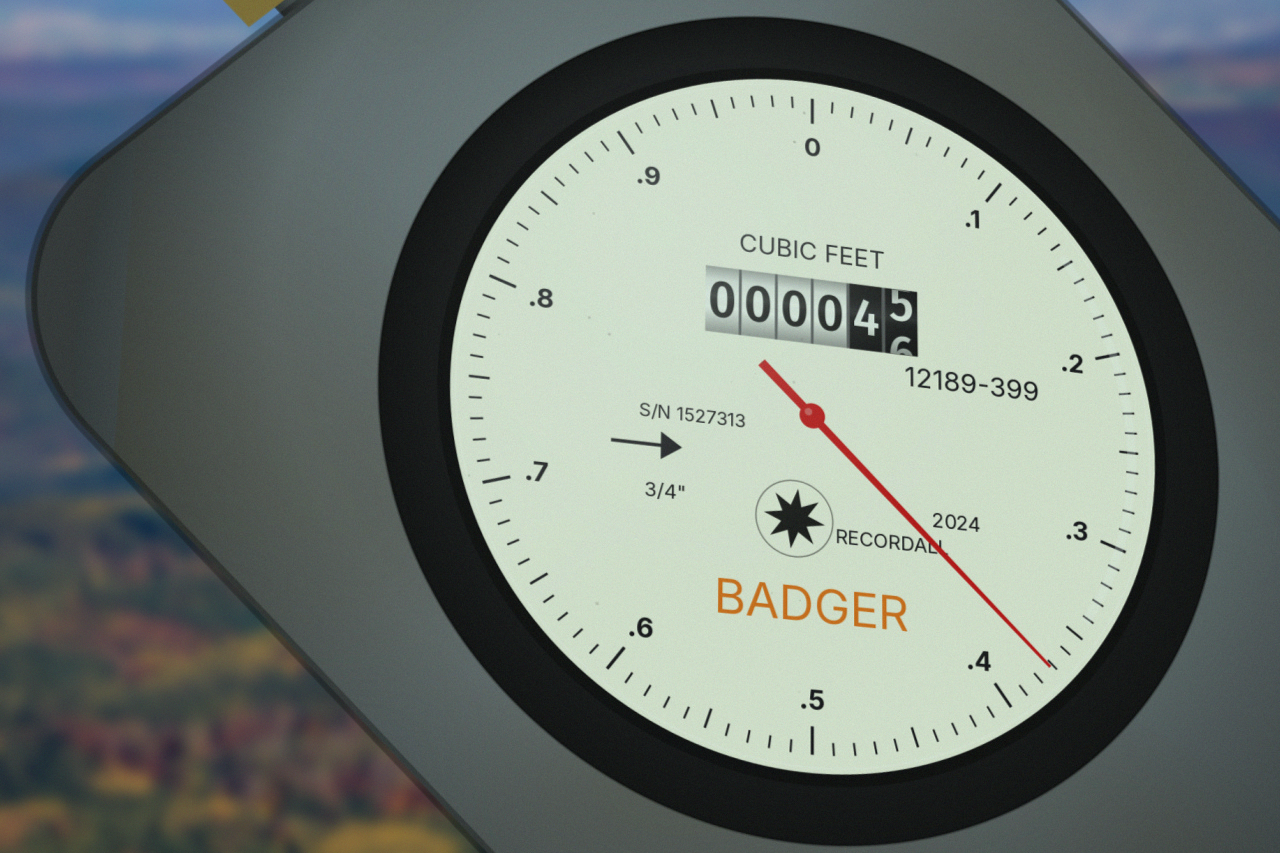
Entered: 45.37 ft³
